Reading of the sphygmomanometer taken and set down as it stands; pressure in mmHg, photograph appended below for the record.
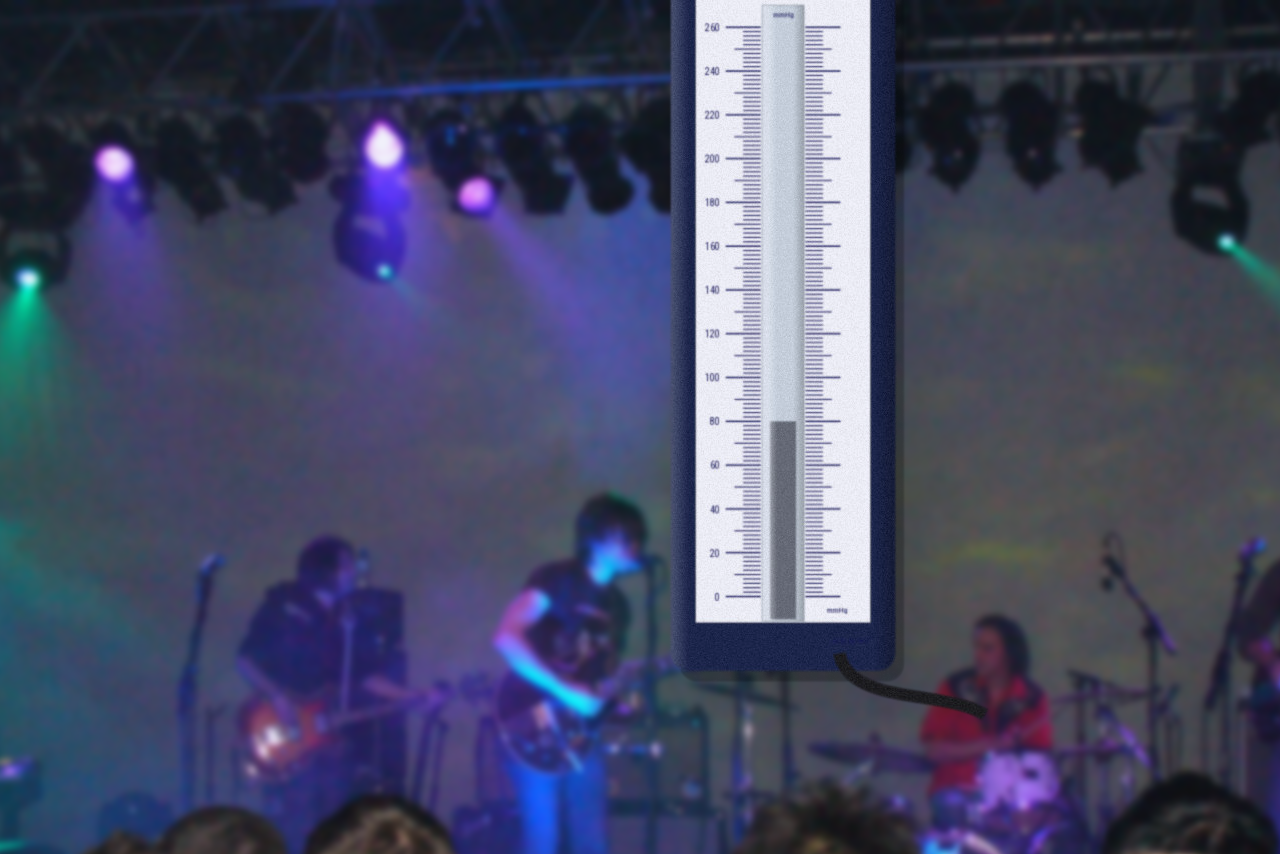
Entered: 80 mmHg
